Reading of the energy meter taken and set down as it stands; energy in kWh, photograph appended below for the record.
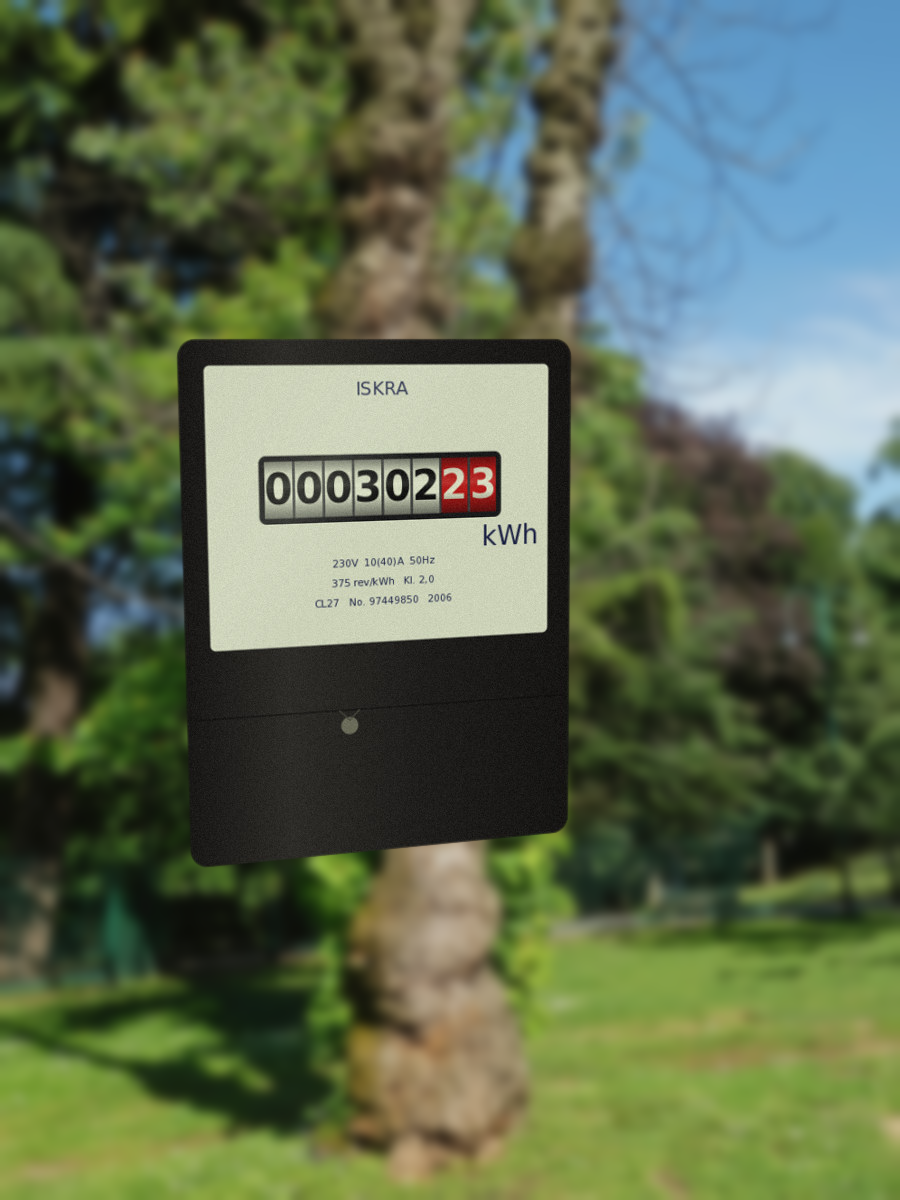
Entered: 302.23 kWh
